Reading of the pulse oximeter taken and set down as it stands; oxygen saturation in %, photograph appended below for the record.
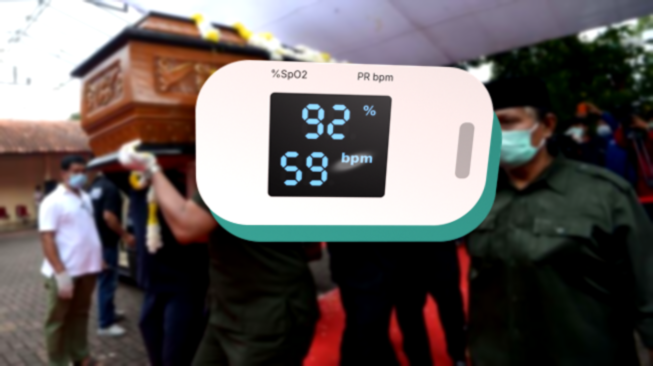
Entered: 92 %
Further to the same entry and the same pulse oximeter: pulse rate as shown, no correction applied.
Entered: 59 bpm
